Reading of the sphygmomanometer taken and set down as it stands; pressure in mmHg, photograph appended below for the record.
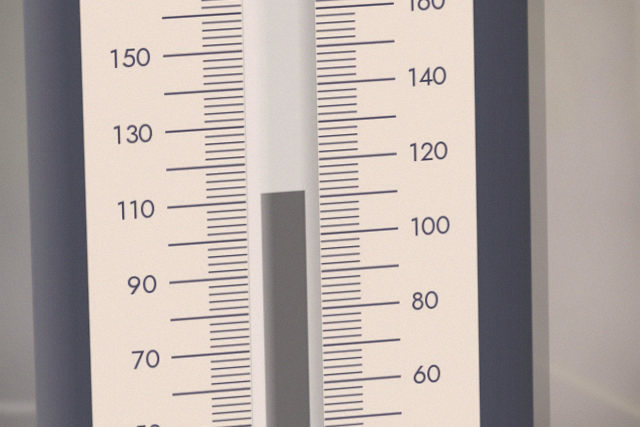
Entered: 112 mmHg
